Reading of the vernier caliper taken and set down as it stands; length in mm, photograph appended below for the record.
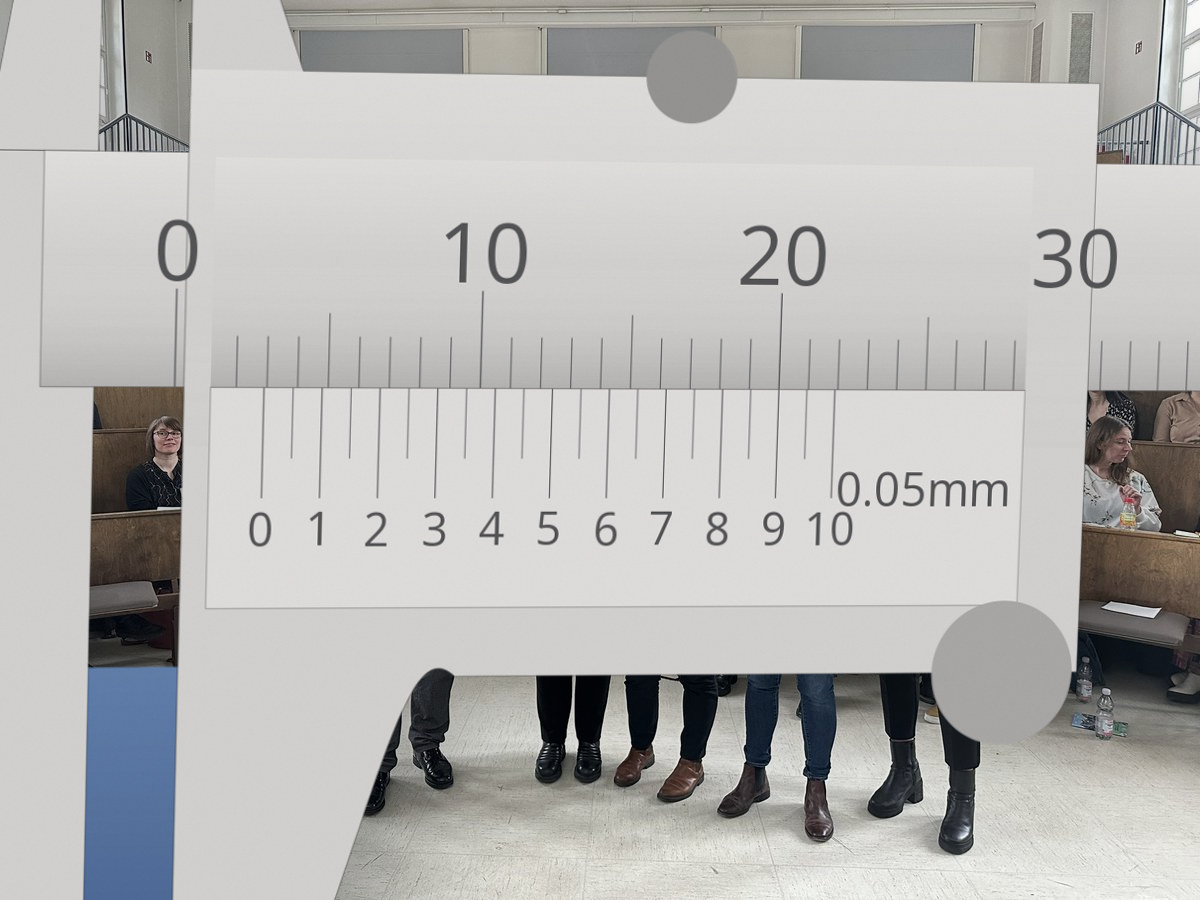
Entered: 2.90 mm
